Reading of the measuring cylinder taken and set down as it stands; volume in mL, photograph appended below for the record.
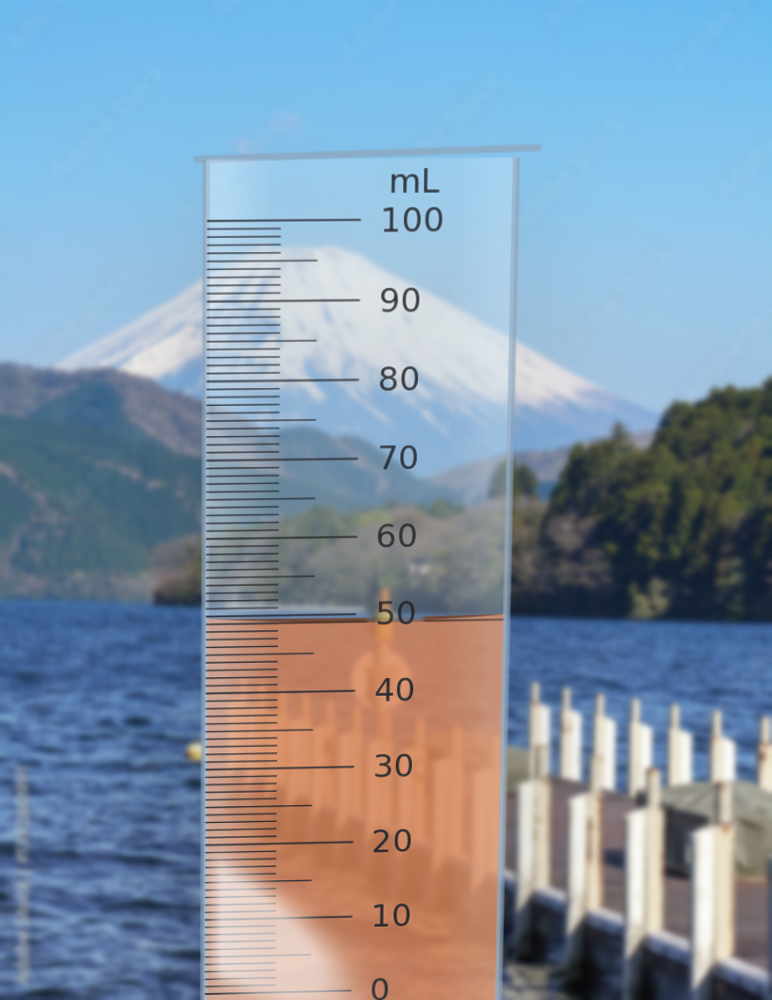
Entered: 49 mL
